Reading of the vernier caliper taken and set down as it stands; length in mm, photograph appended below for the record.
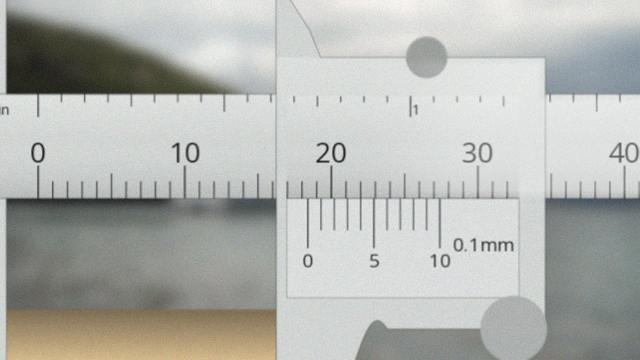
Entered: 18.4 mm
